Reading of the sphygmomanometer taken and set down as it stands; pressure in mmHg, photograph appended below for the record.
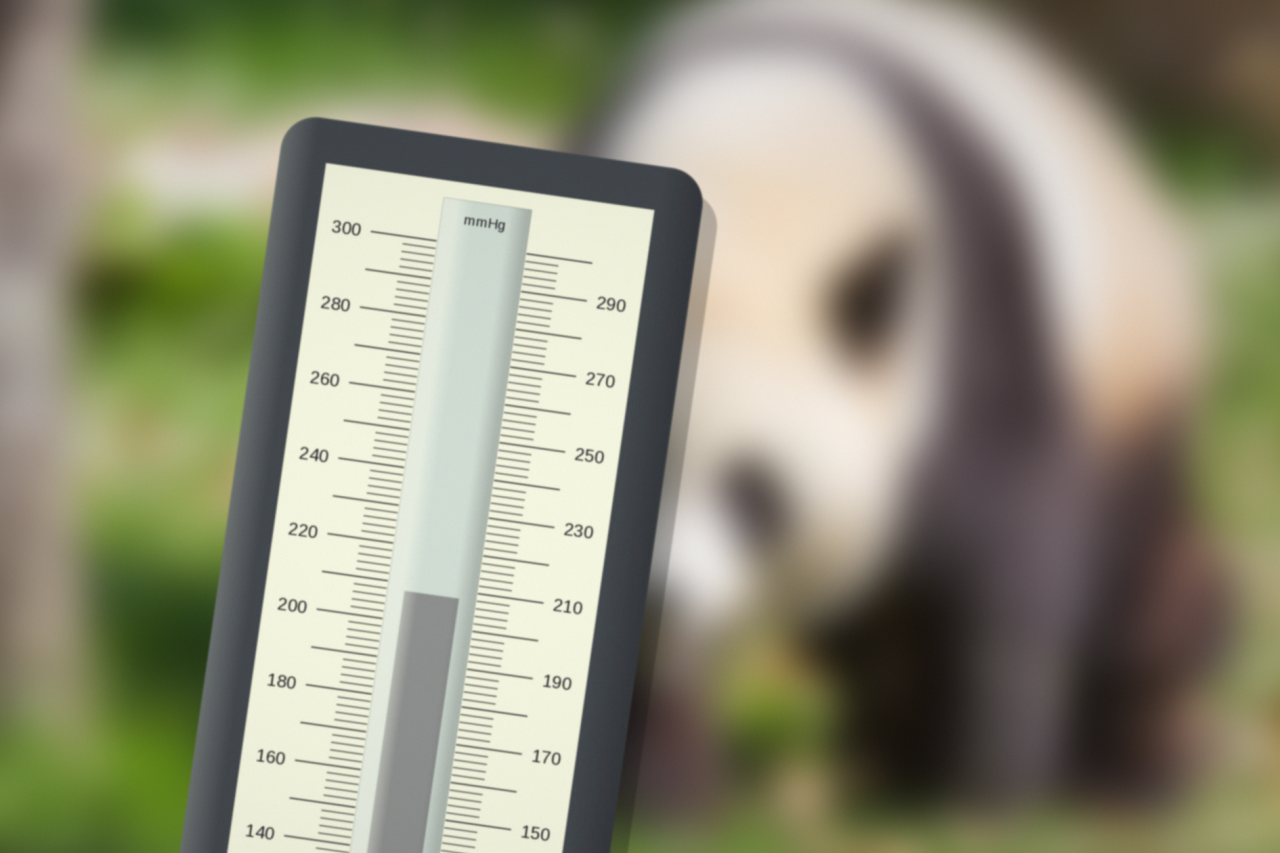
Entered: 208 mmHg
